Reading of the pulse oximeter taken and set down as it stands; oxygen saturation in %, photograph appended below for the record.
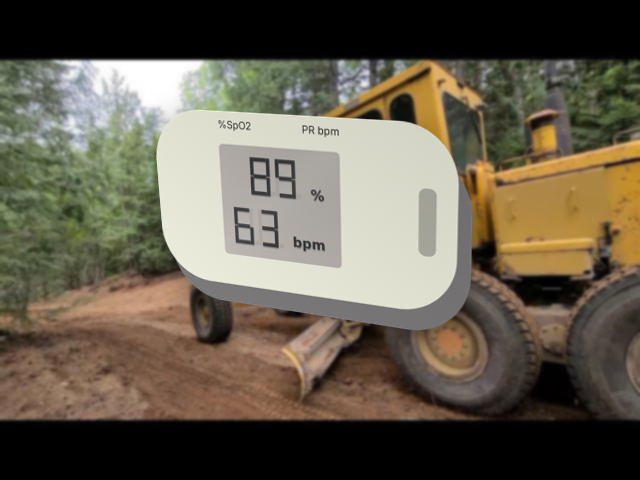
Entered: 89 %
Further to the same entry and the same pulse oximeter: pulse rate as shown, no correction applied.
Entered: 63 bpm
